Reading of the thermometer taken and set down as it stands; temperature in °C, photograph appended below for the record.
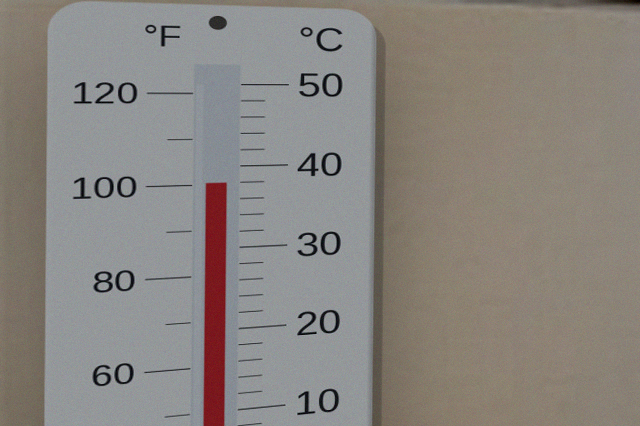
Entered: 38 °C
